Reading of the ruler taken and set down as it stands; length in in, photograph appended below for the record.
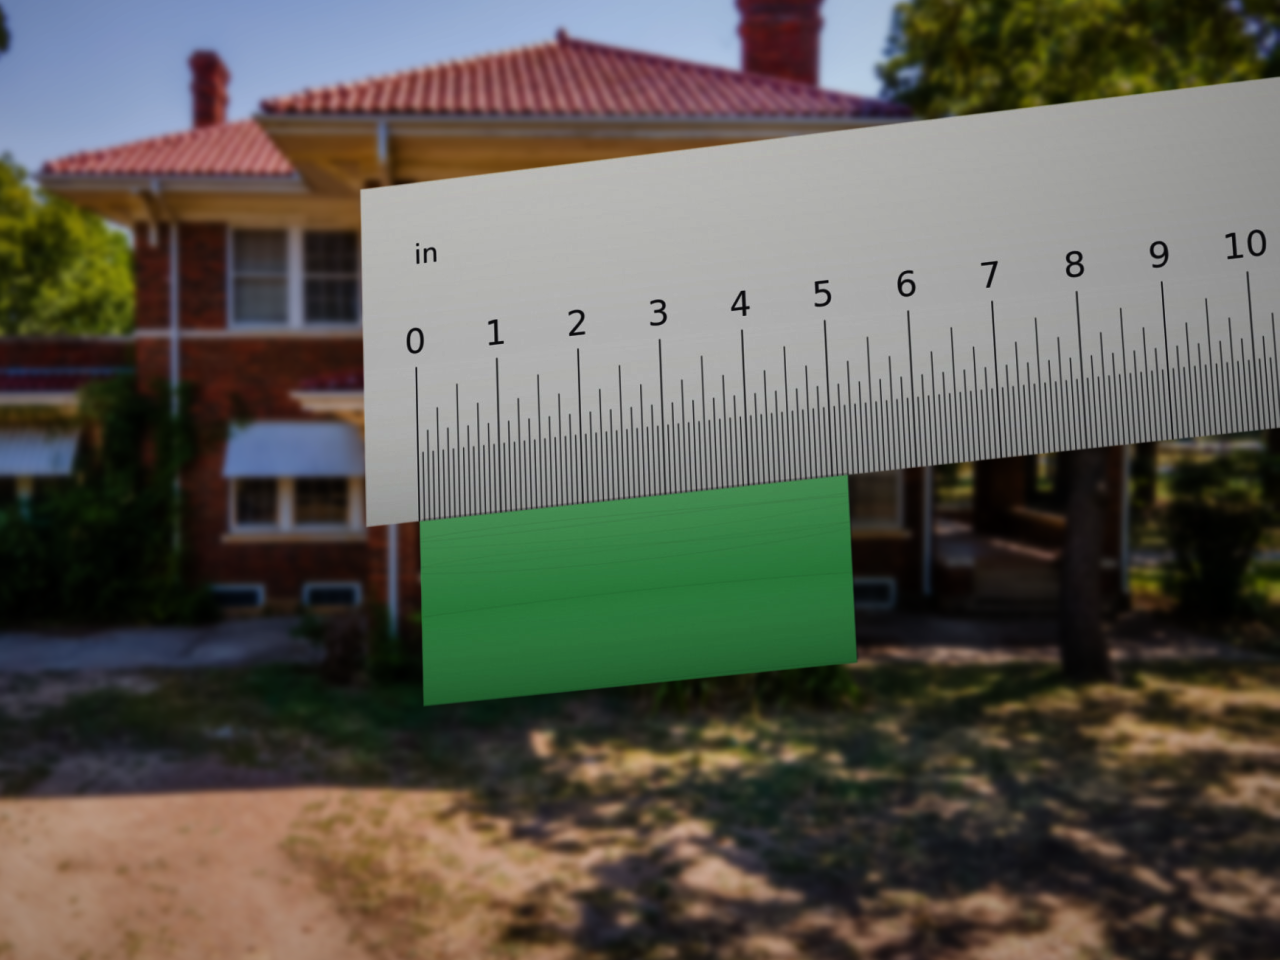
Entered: 5.1875 in
